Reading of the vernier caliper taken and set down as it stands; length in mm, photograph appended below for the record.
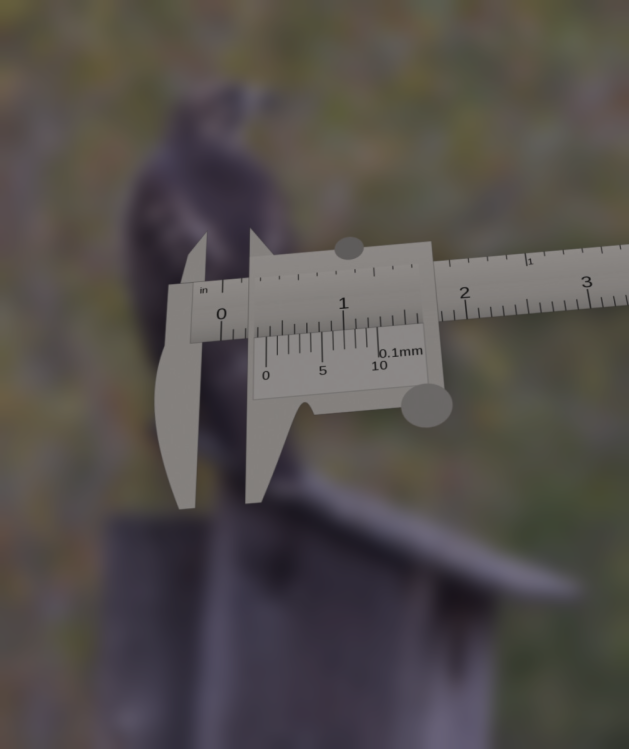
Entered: 3.7 mm
